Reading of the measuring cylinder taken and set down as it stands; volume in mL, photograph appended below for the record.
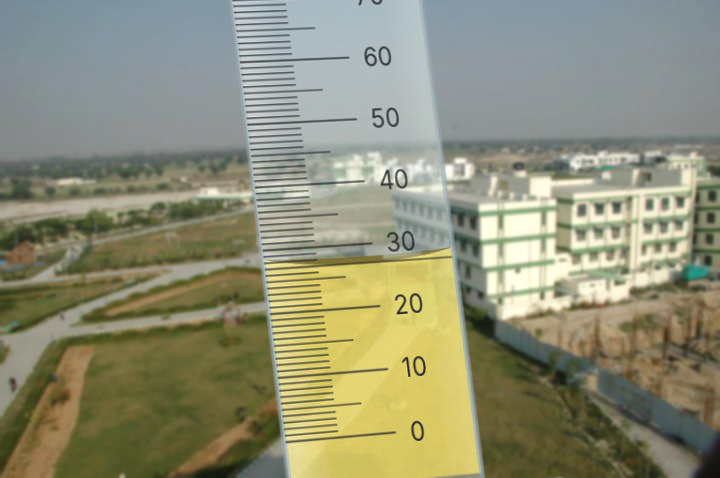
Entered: 27 mL
